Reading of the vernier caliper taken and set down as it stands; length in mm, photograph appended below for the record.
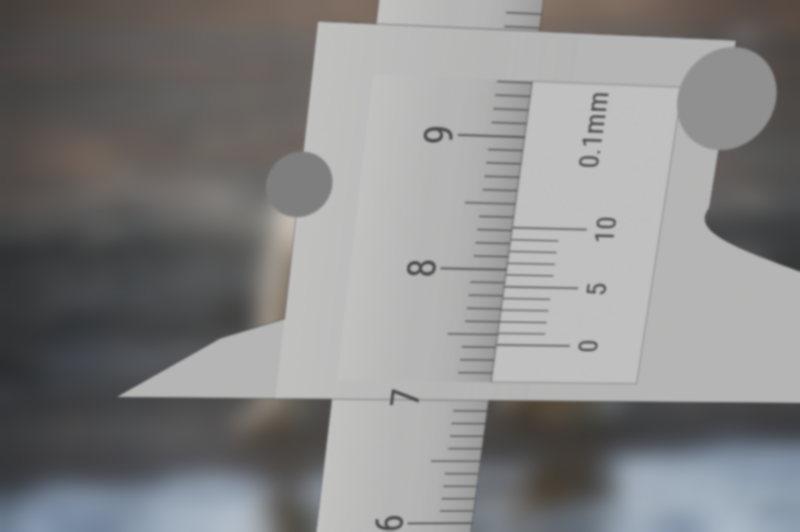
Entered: 74.2 mm
